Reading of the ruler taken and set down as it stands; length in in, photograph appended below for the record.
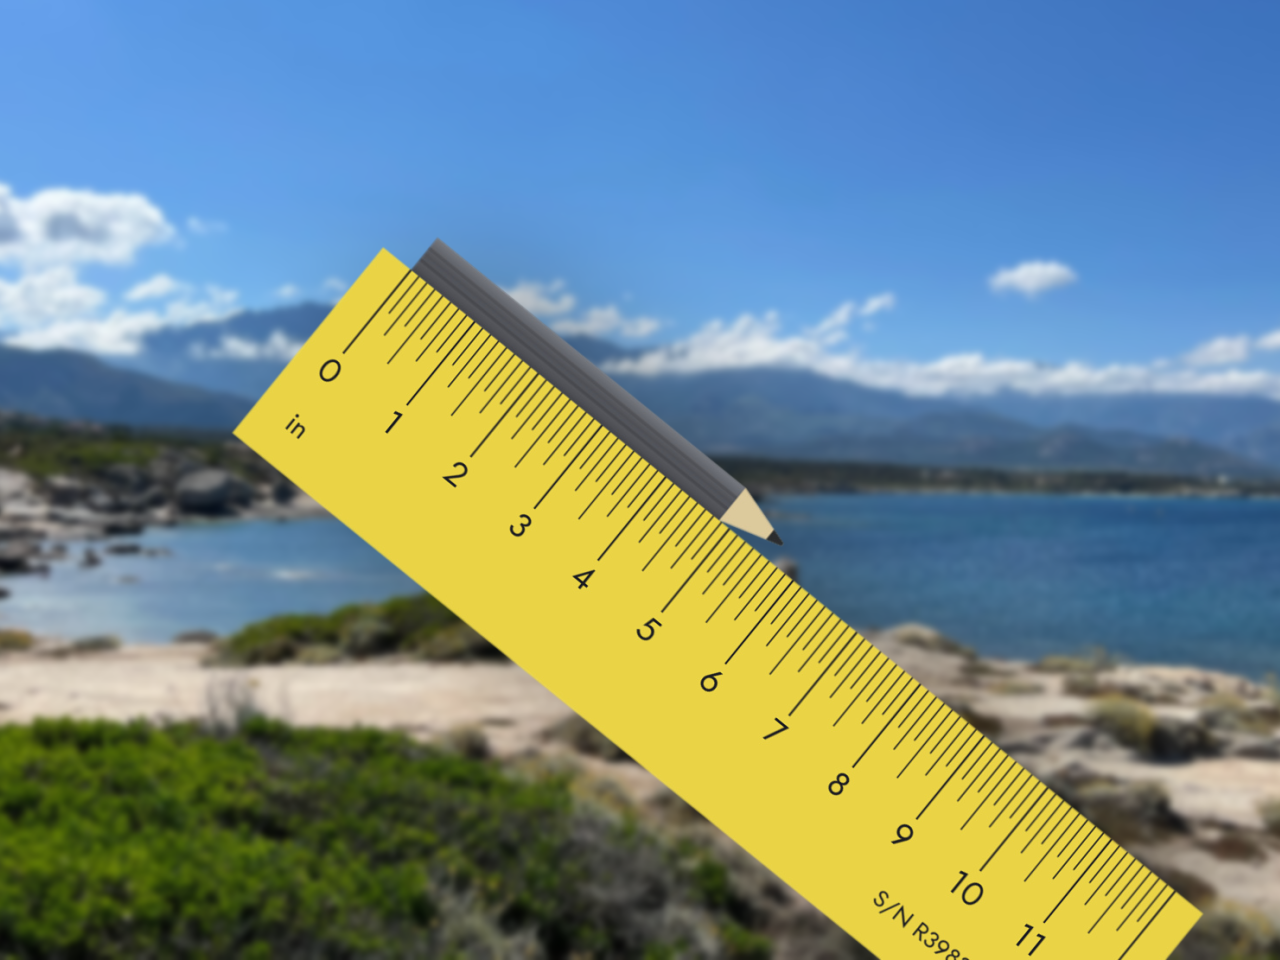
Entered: 5.625 in
